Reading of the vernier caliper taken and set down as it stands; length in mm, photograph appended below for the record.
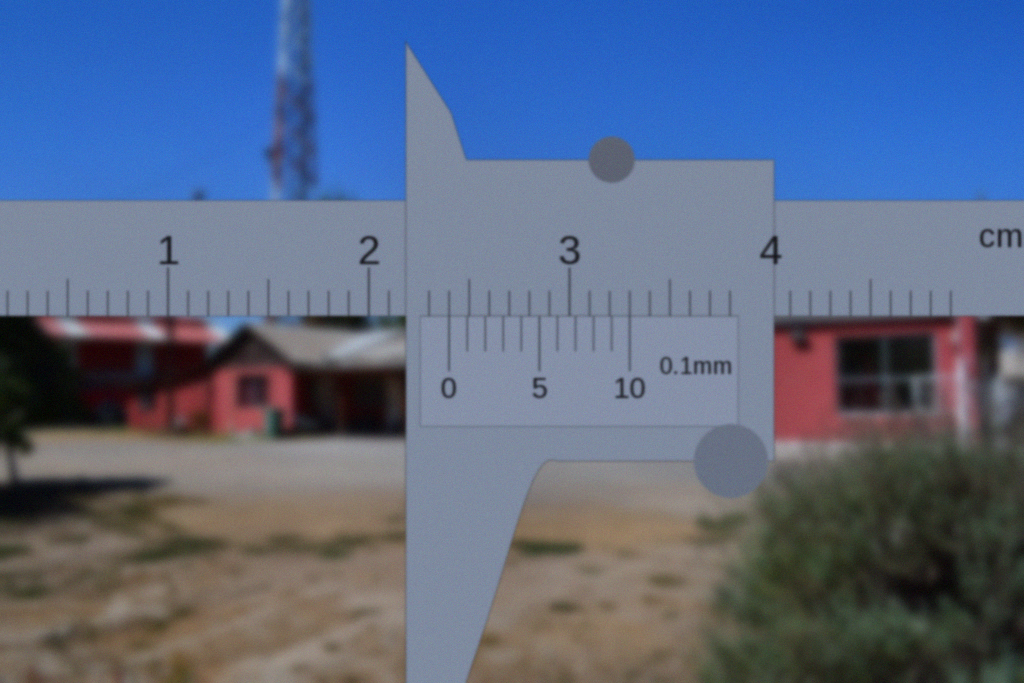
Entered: 24.0 mm
